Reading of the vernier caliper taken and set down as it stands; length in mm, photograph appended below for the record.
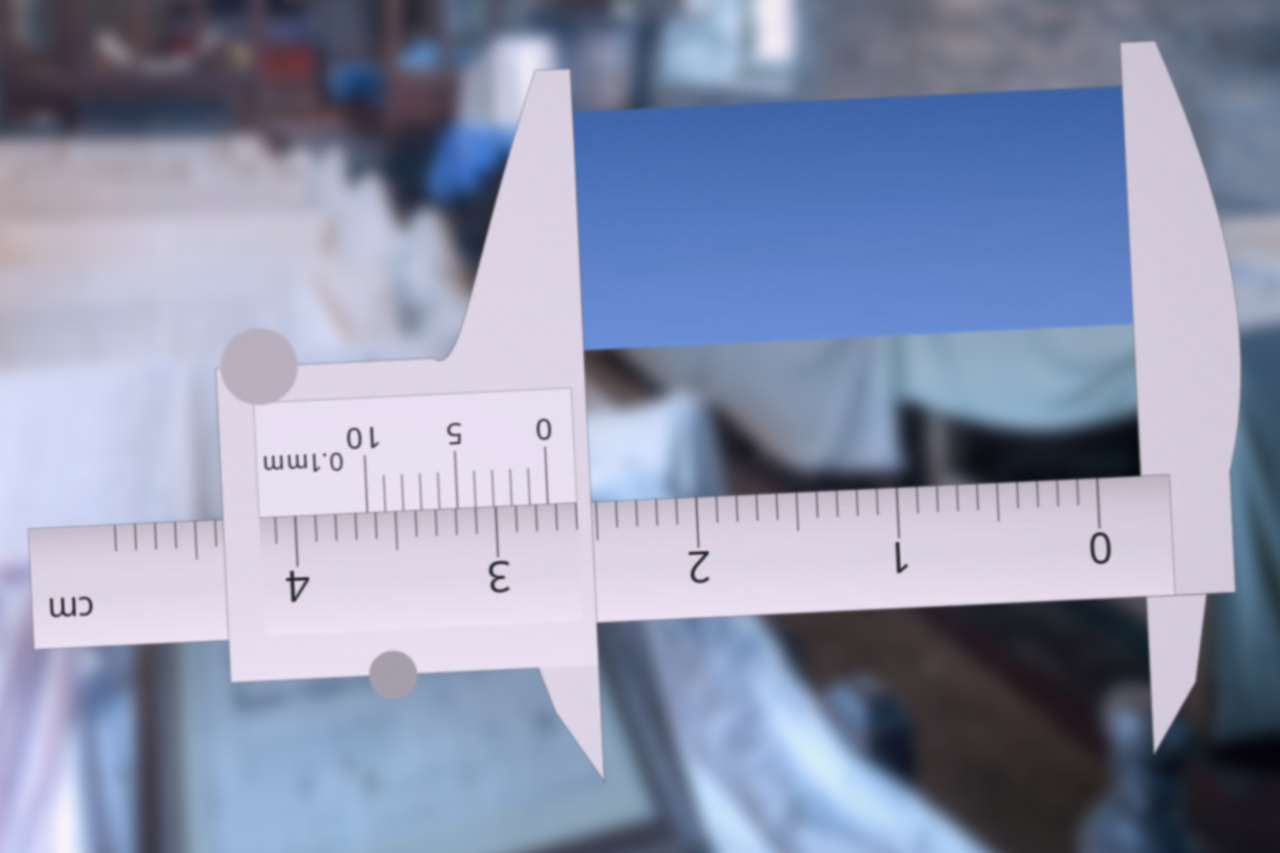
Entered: 27.4 mm
